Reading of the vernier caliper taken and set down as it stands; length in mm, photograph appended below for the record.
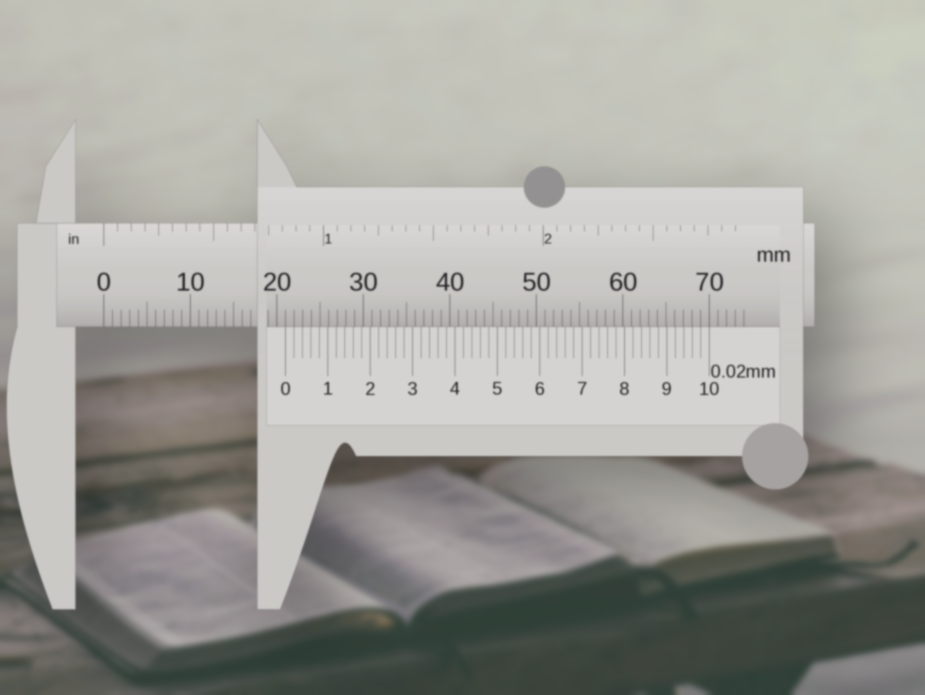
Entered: 21.0 mm
